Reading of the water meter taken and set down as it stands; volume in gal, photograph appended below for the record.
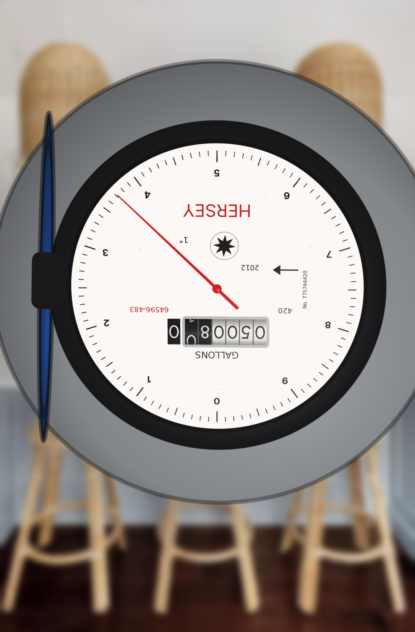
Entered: 500803.7 gal
